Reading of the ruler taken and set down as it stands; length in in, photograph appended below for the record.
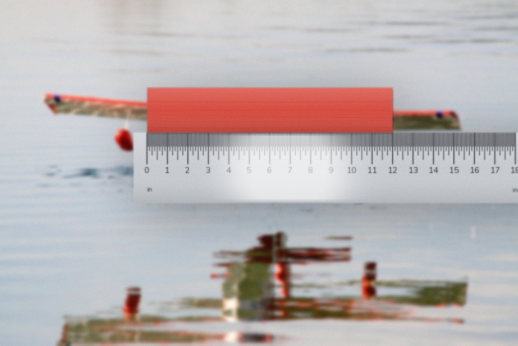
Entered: 12 in
